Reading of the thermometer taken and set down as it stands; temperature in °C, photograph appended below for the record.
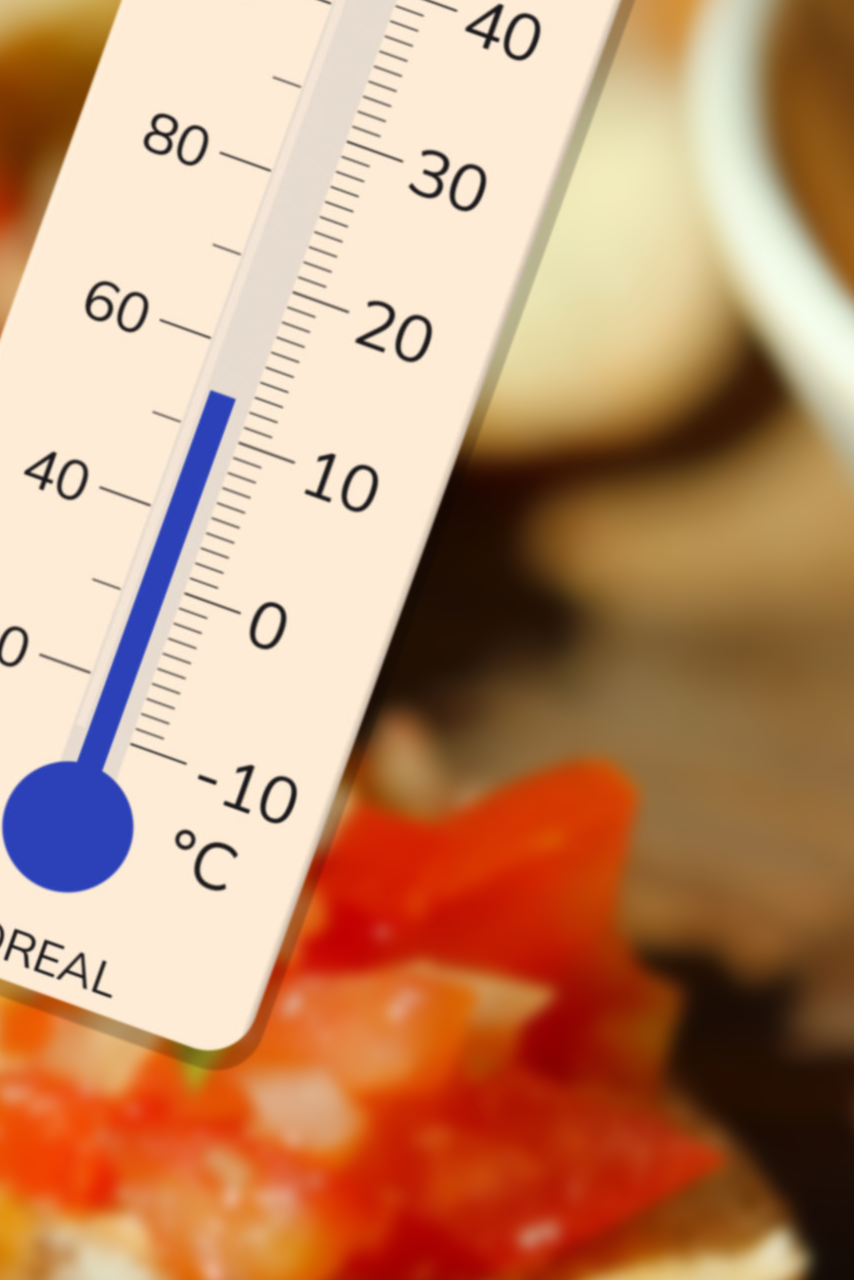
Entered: 12.5 °C
